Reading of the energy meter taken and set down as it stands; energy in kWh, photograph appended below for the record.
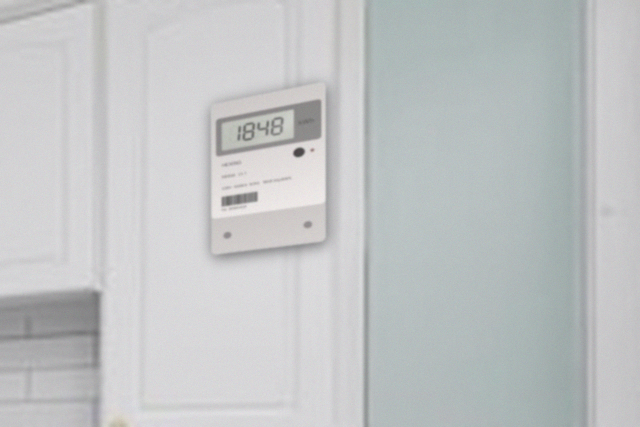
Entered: 1848 kWh
